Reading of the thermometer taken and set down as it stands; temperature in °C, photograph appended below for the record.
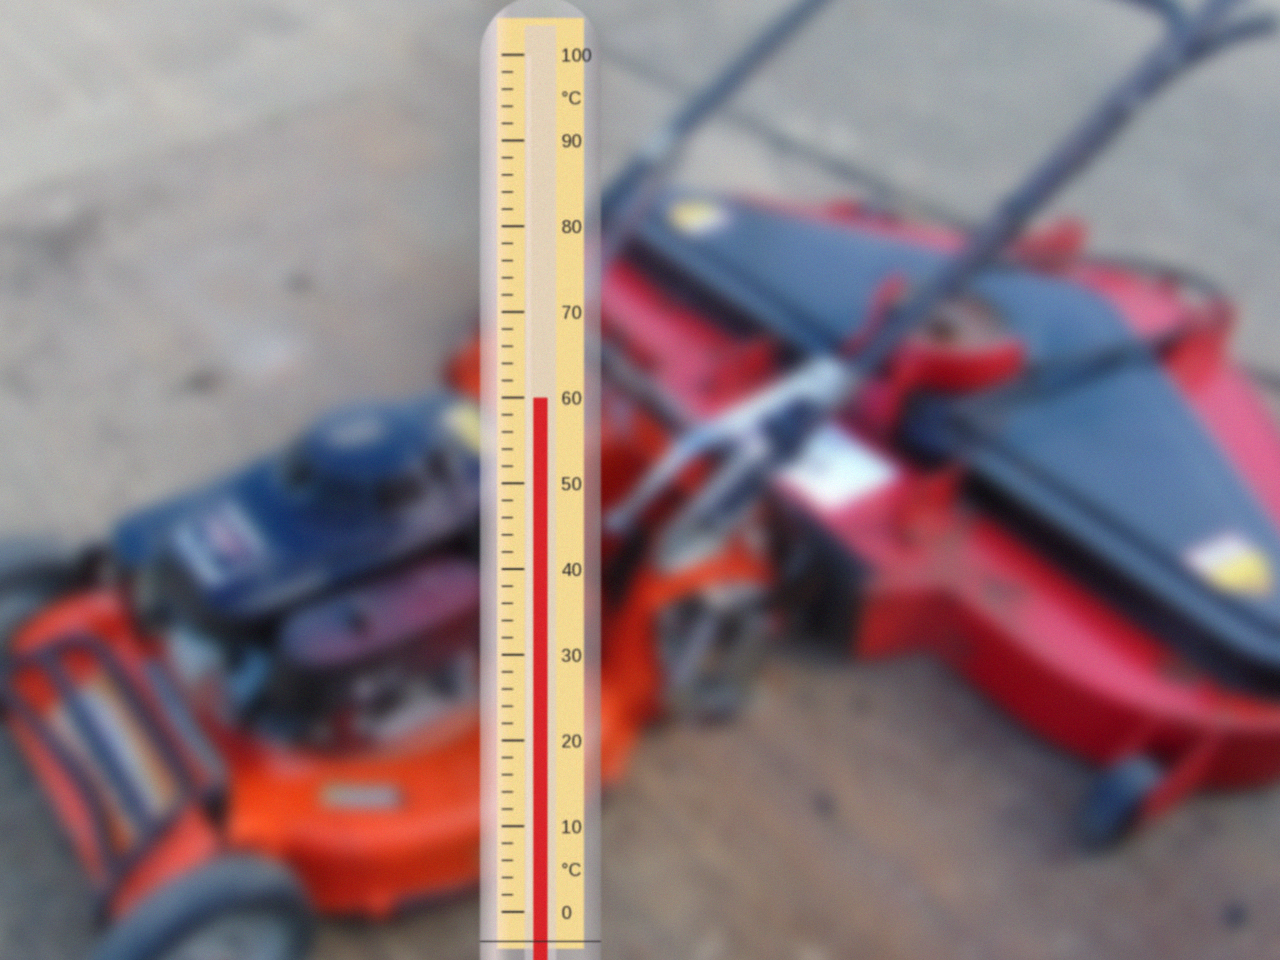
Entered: 60 °C
